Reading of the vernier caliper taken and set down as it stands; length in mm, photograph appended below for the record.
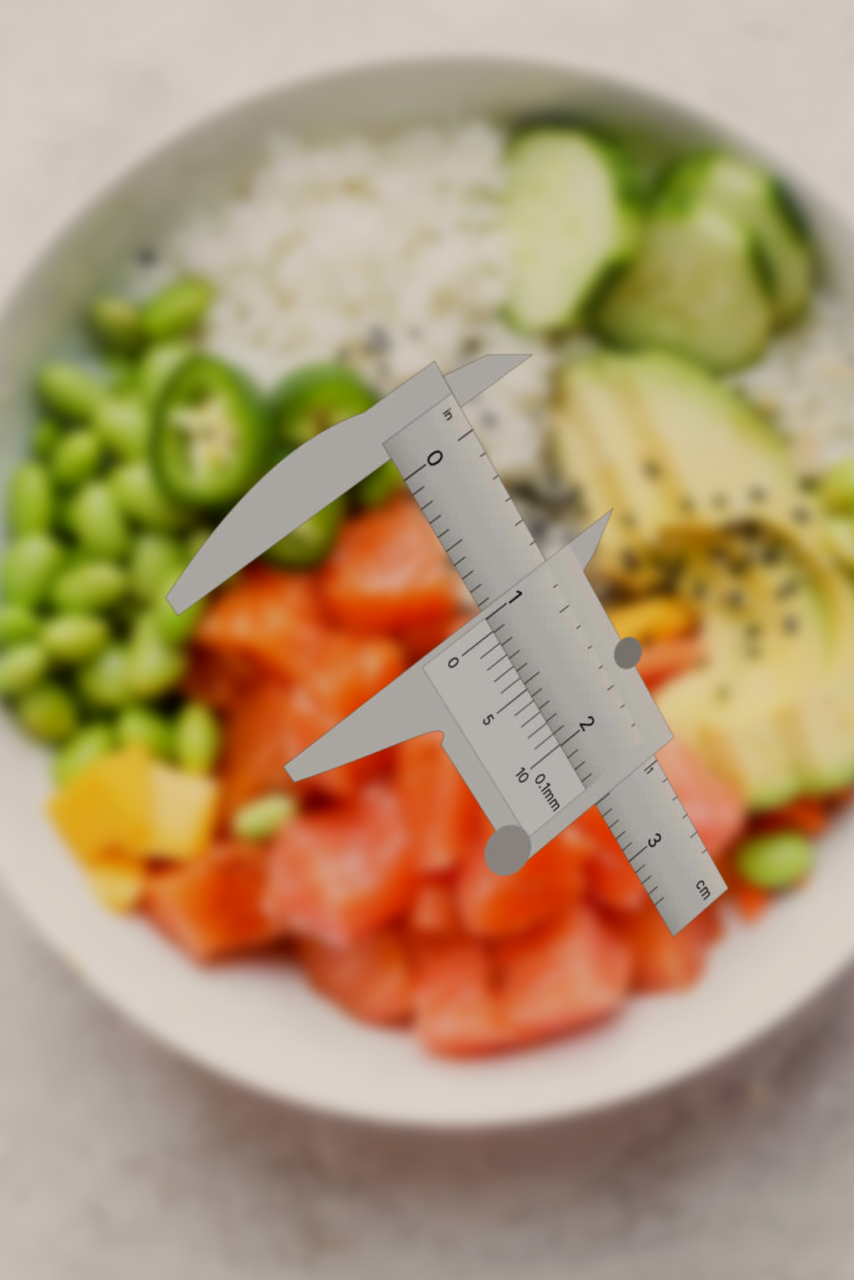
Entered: 10.9 mm
